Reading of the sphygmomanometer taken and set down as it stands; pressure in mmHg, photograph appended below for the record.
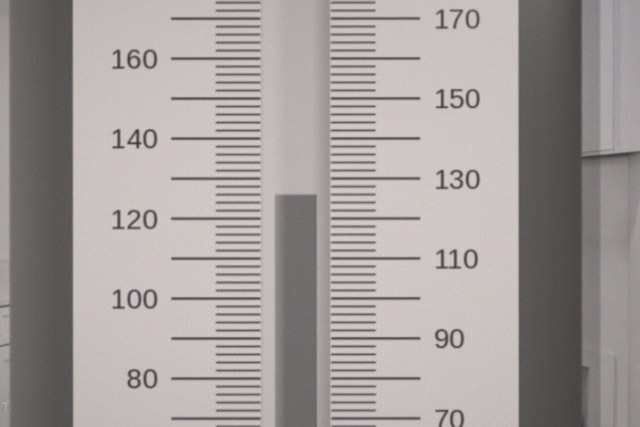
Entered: 126 mmHg
